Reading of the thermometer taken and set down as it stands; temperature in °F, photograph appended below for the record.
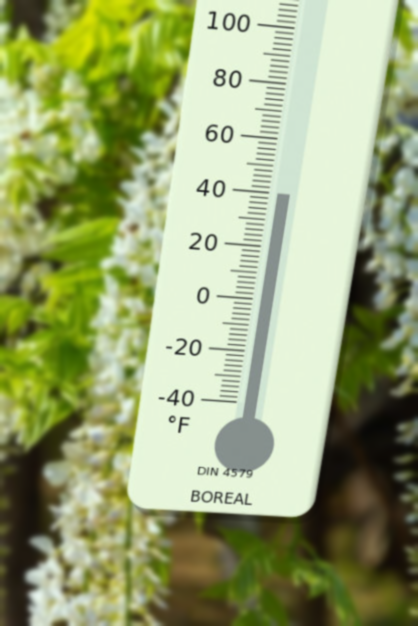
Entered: 40 °F
